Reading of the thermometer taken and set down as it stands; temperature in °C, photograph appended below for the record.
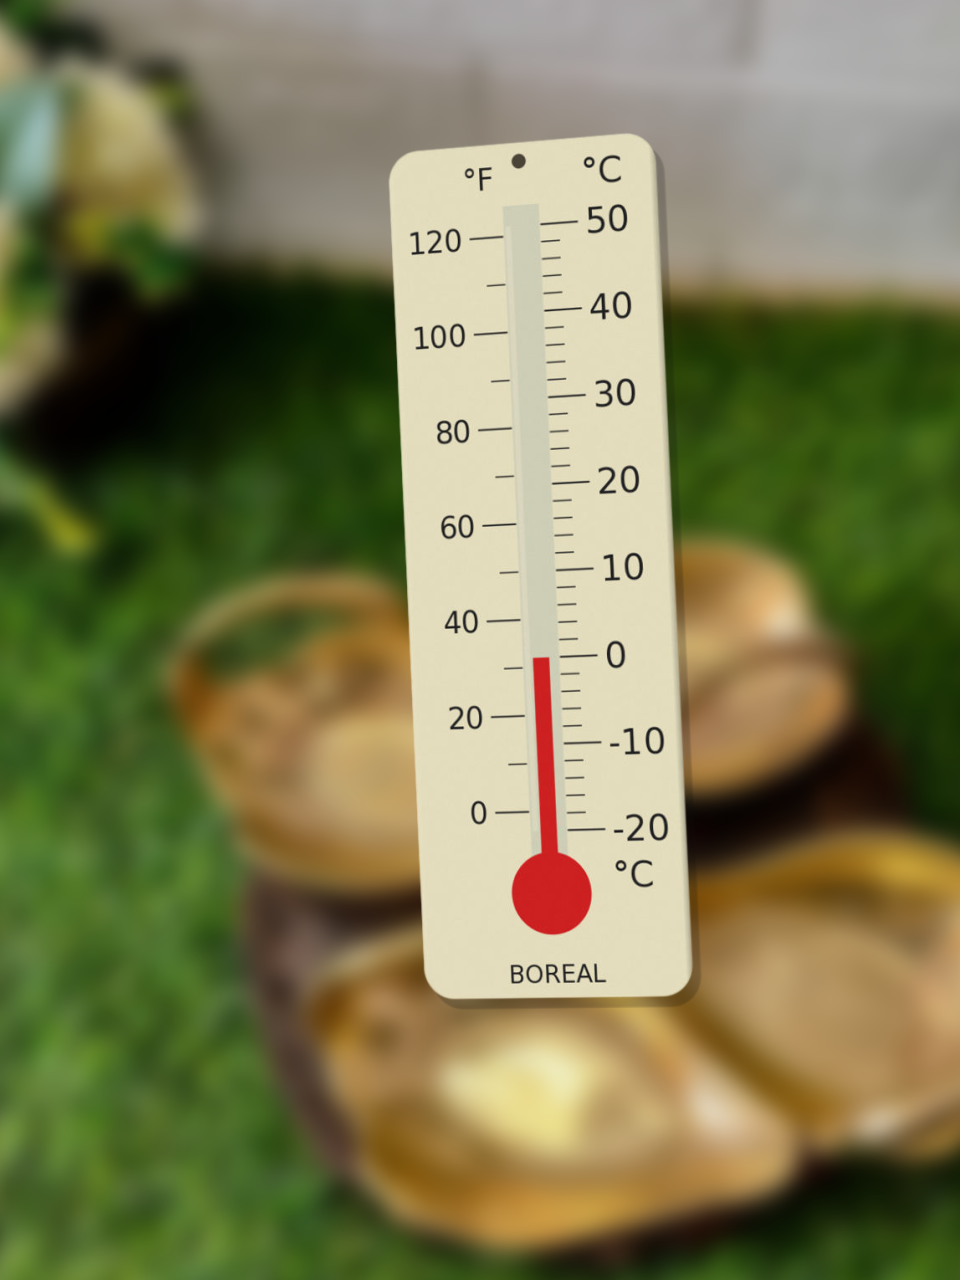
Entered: 0 °C
